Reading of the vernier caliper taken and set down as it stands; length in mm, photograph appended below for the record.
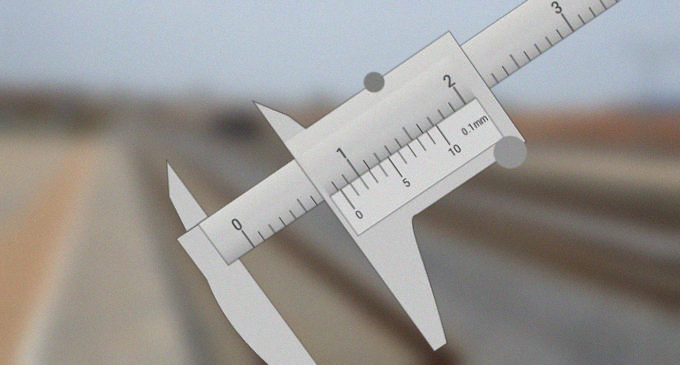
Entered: 8.2 mm
